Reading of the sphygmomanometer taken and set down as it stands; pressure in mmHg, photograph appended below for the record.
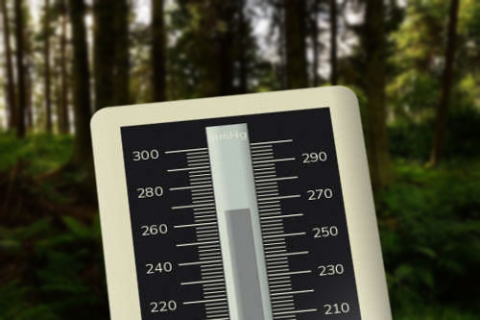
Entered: 266 mmHg
